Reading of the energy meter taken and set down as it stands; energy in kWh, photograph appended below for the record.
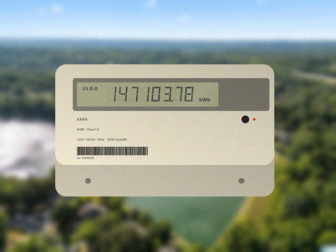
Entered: 147103.78 kWh
